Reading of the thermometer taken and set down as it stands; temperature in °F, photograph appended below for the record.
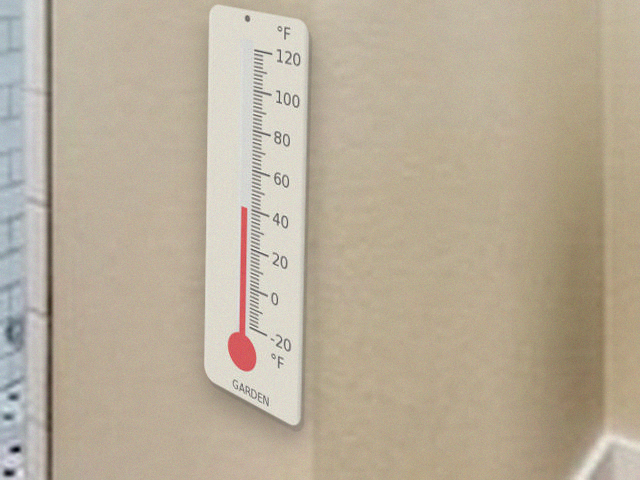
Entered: 40 °F
